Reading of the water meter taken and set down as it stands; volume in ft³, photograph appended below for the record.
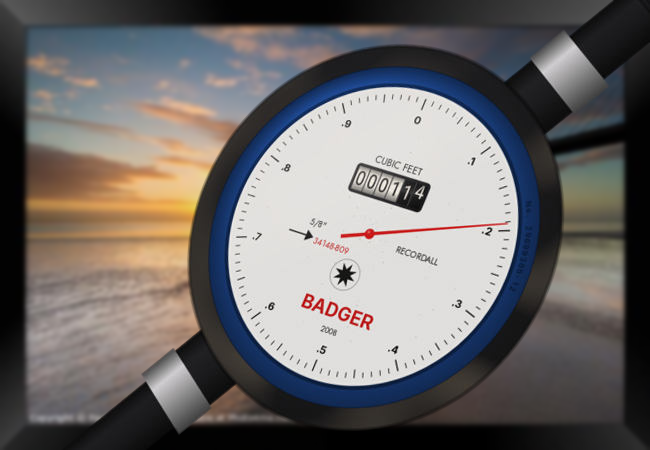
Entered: 114.19 ft³
